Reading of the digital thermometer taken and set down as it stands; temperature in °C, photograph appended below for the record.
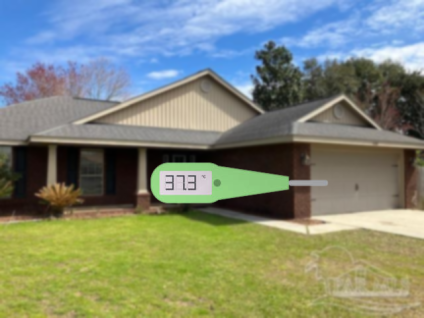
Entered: 37.3 °C
